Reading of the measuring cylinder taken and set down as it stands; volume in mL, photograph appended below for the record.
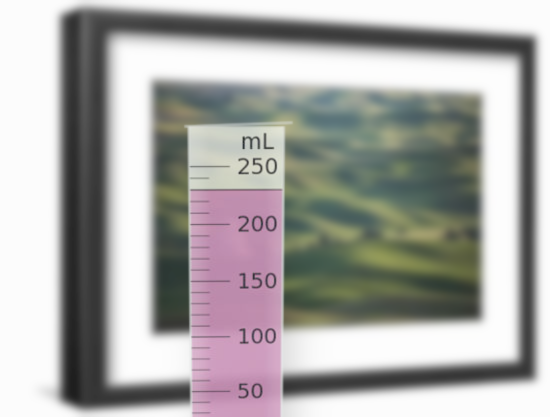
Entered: 230 mL
